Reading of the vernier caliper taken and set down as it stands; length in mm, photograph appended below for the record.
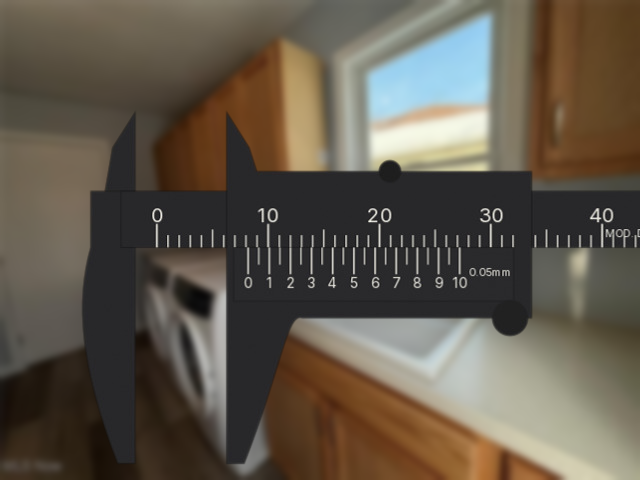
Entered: 8.2 mm
